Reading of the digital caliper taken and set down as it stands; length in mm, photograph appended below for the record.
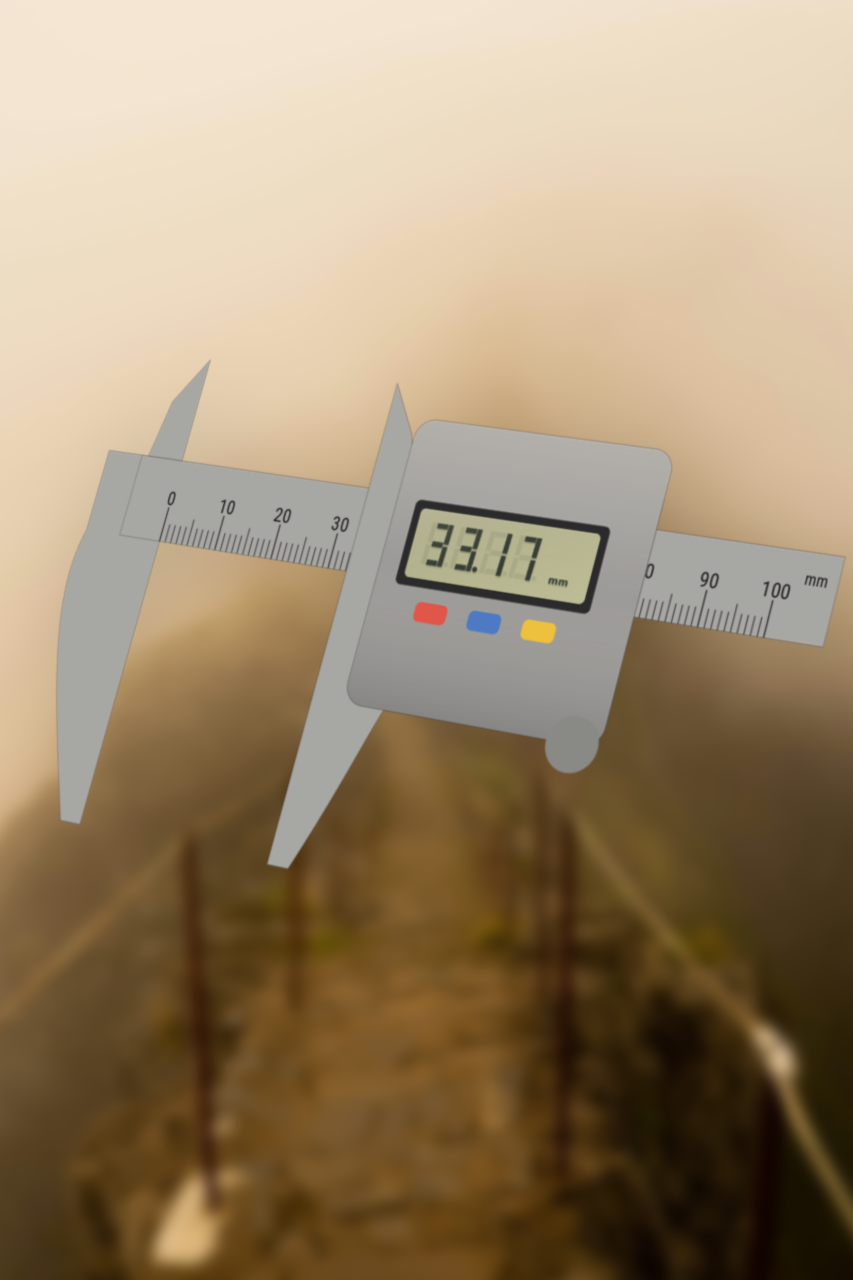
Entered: 33.17 mm
